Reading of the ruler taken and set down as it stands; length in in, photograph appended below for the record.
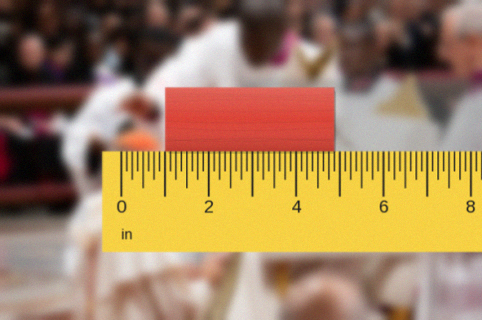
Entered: 3.875 in
